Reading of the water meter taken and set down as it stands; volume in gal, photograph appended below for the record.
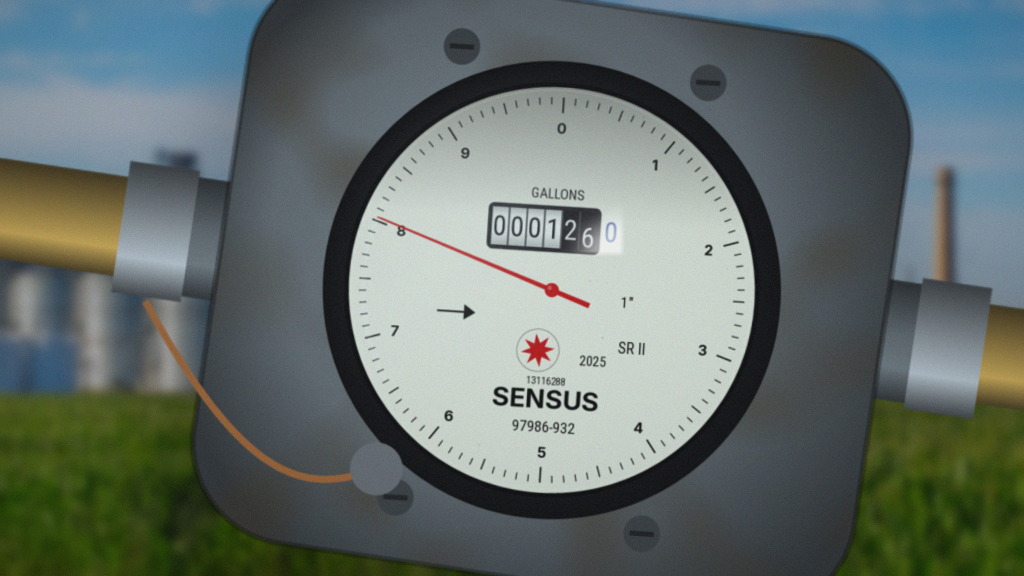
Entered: 1258.0 gal
